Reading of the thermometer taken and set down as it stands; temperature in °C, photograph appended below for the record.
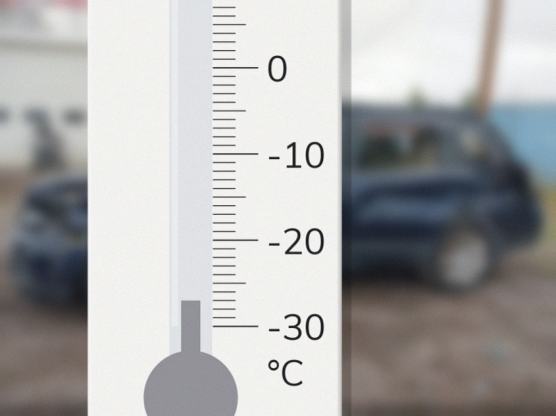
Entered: -27 °C
